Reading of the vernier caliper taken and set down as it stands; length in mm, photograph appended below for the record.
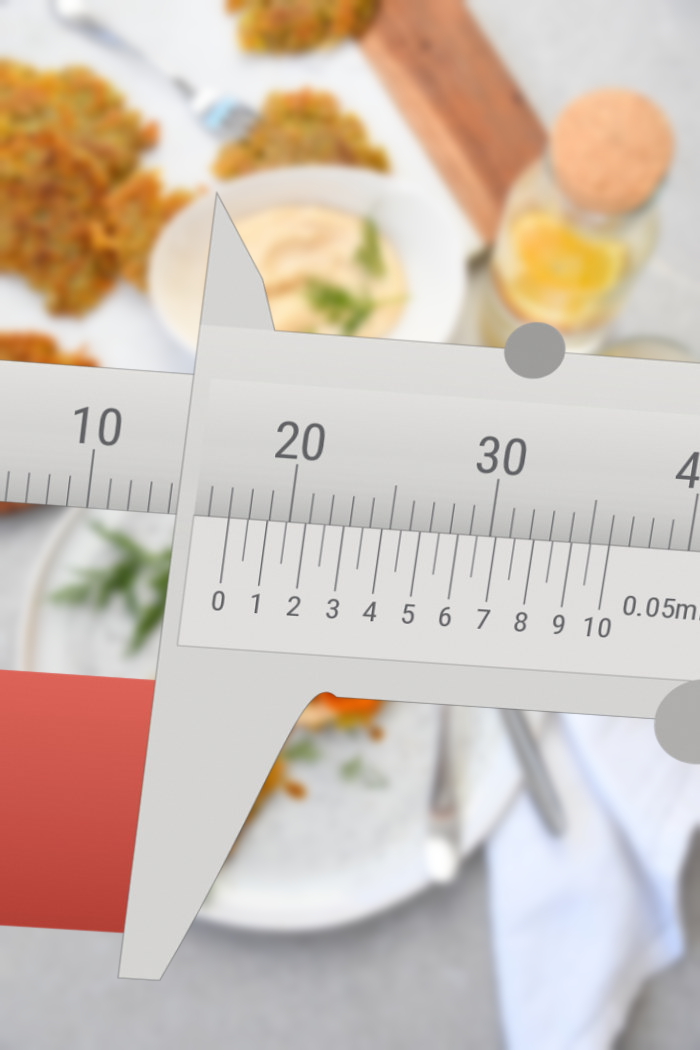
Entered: 17.0 mm
